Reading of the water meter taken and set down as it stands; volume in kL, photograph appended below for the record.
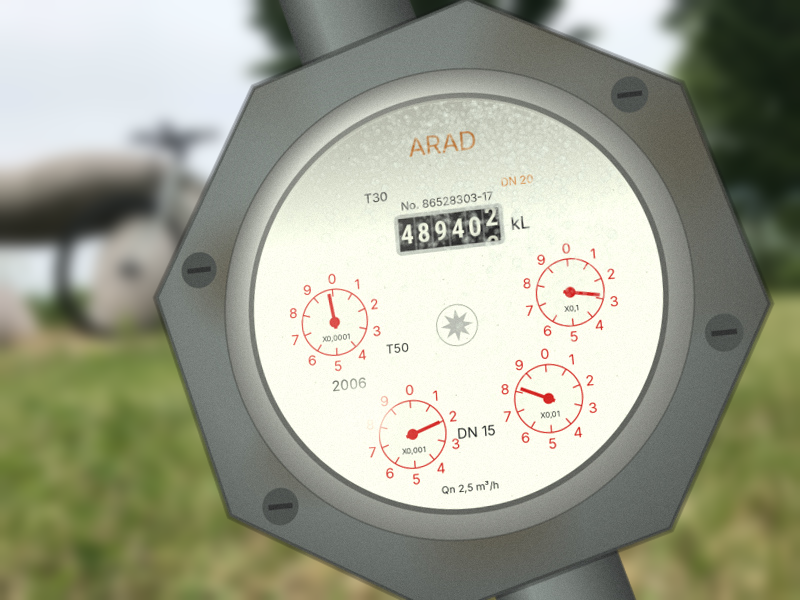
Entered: 489402.2819 kL
